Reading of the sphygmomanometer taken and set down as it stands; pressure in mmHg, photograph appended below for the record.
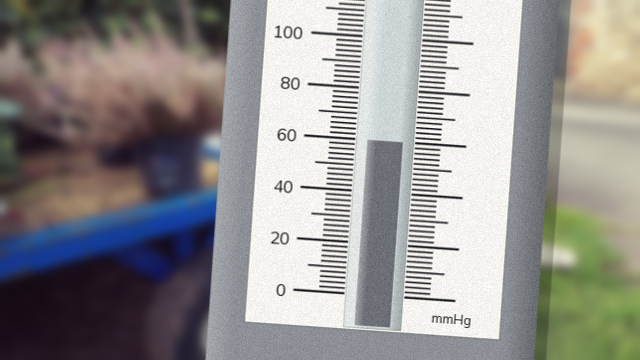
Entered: 60 mmHg
